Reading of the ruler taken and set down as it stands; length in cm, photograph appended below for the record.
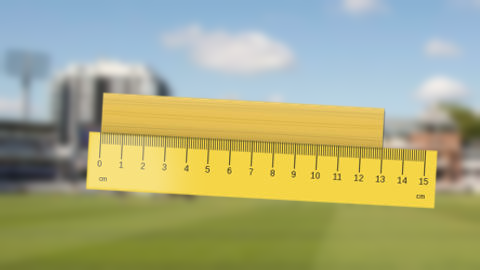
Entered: 13 cm
